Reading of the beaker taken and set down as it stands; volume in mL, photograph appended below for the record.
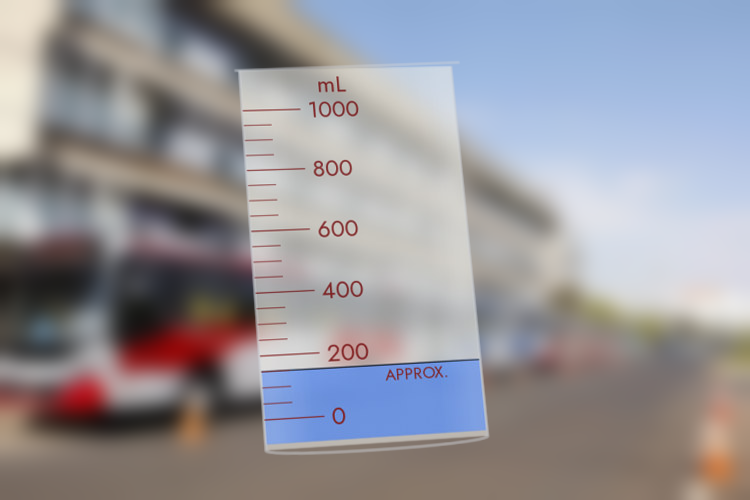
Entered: 150 mL
